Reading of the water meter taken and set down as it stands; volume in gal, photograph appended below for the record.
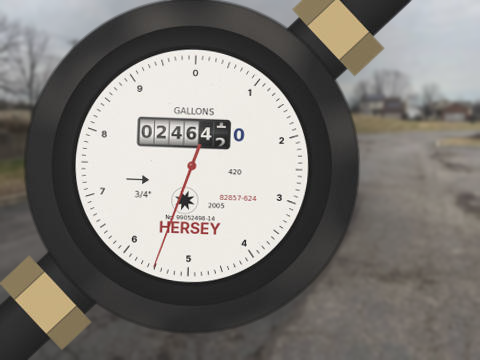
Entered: 246415.5 gal
